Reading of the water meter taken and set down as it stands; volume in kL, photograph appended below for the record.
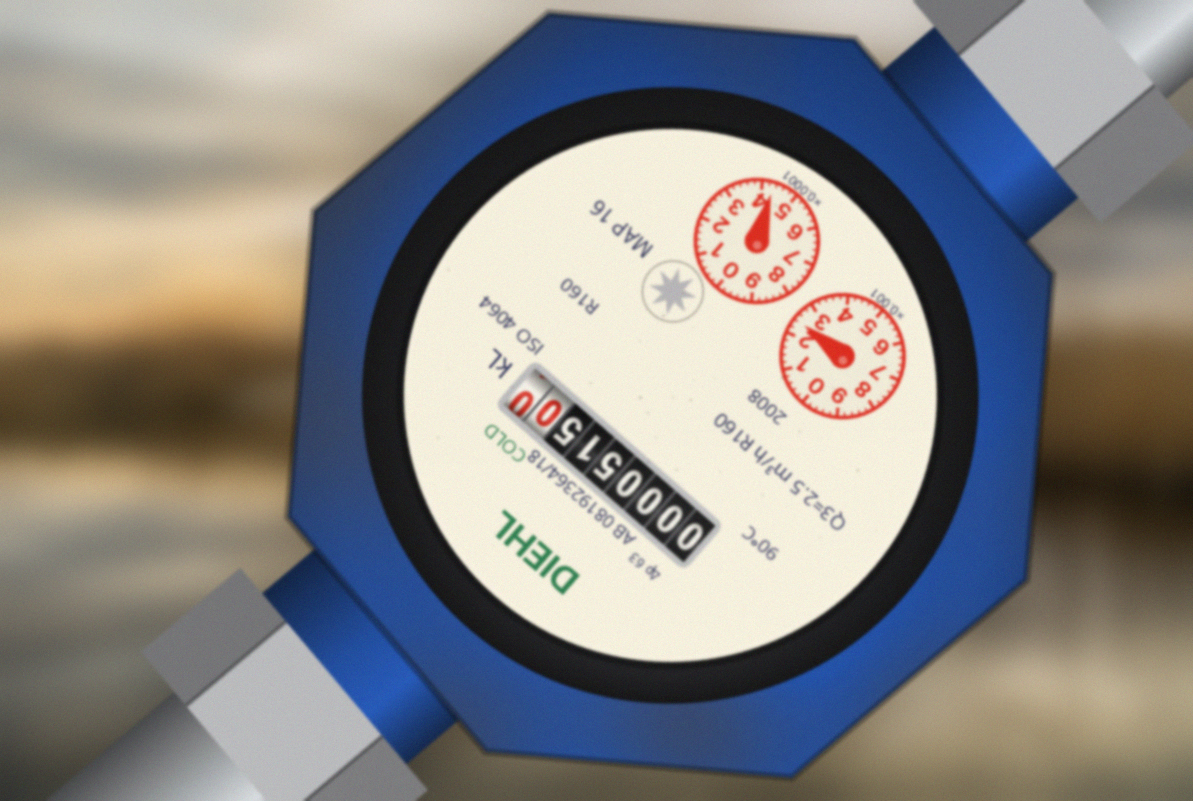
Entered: 515.0024 kL
